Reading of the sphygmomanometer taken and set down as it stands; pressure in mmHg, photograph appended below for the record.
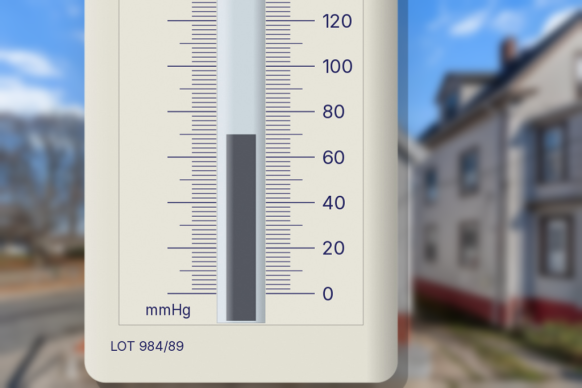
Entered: 70 mmHg
